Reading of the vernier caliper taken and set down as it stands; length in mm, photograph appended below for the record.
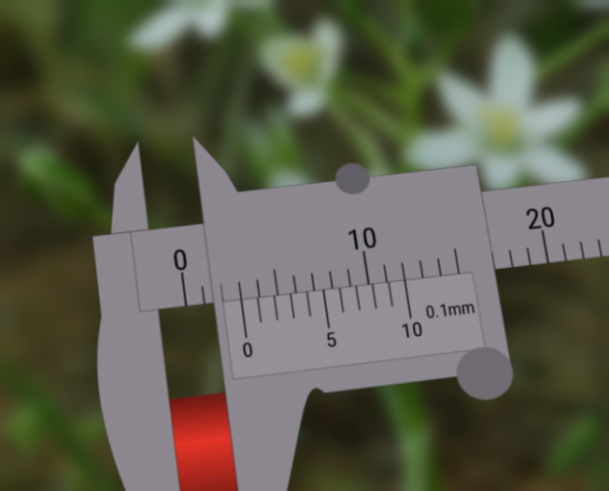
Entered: 3.0 mm
